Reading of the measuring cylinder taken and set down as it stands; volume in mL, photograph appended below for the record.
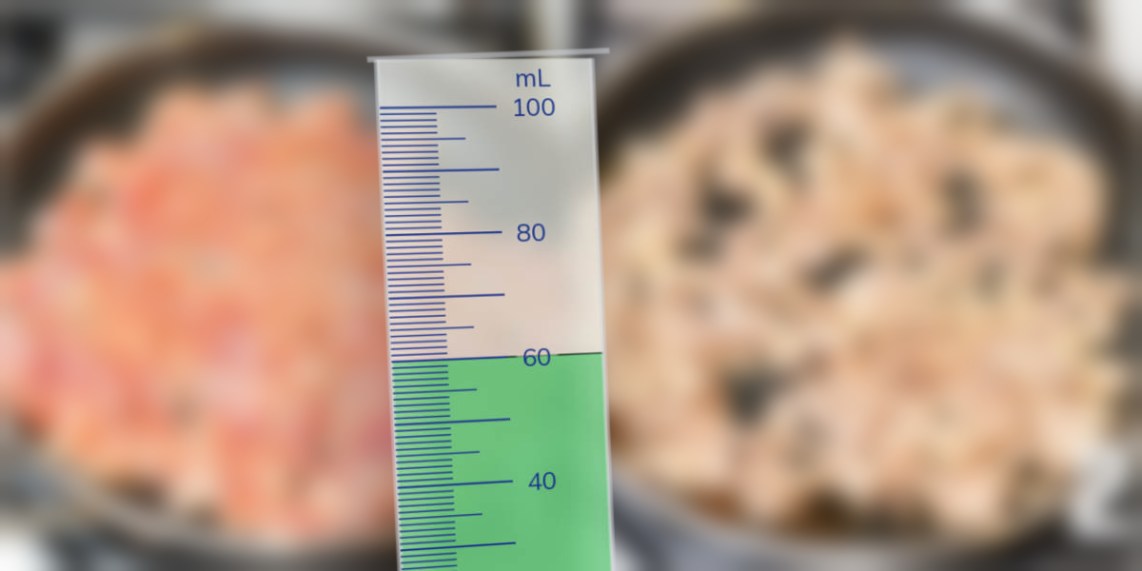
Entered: 60 mL
